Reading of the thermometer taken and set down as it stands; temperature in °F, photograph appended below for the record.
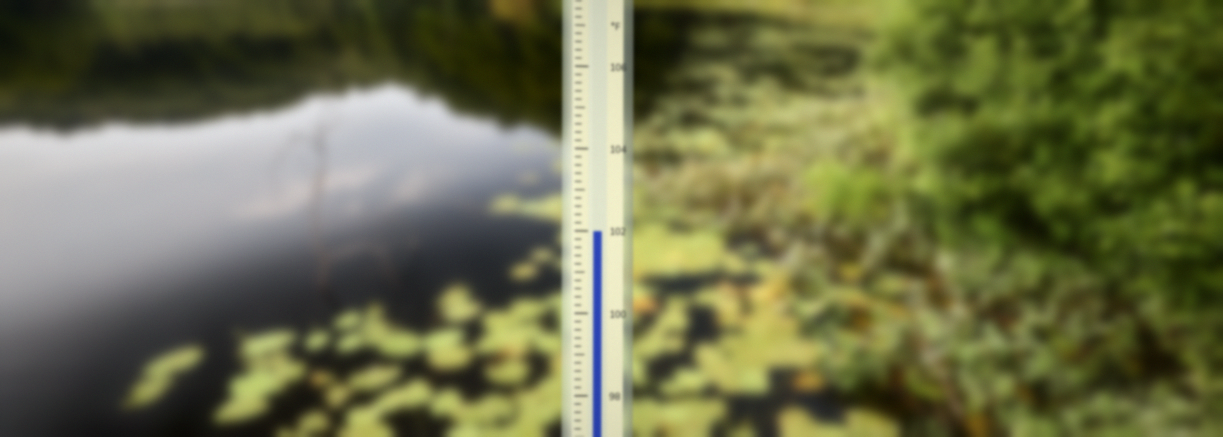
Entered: 102 °F
